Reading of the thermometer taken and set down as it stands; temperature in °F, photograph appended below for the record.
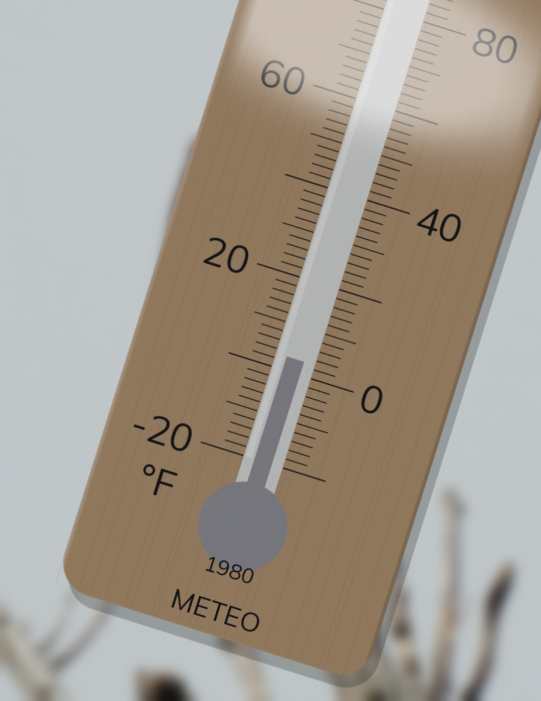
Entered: 3 °F
